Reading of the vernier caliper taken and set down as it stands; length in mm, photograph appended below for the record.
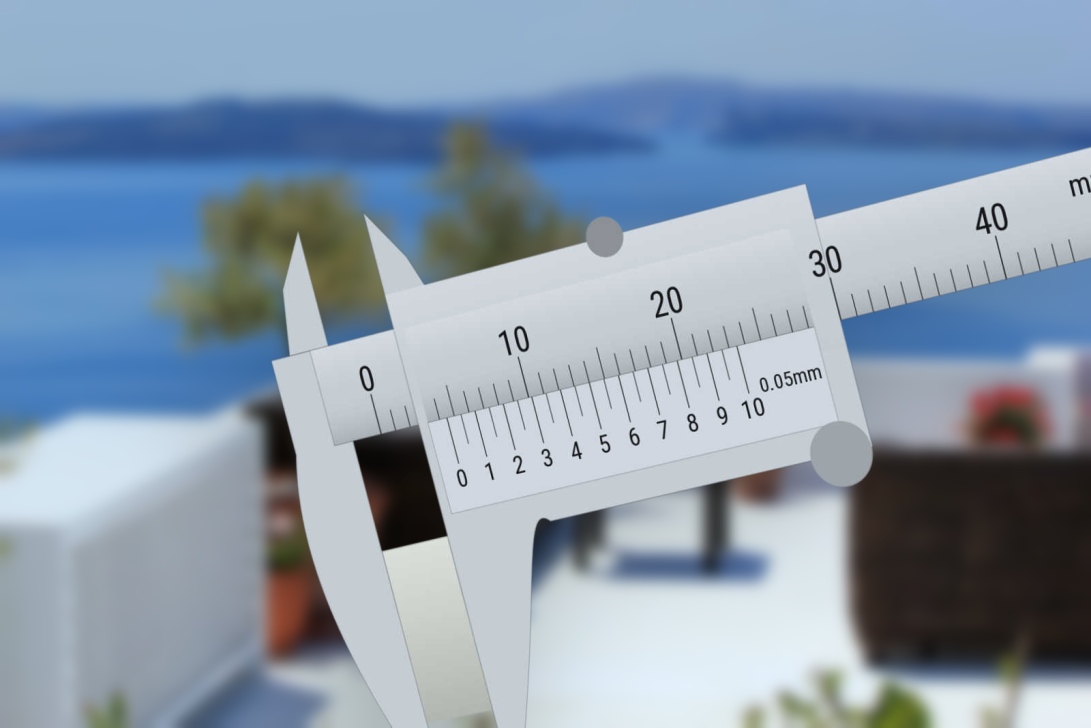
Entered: 4.5 mm
